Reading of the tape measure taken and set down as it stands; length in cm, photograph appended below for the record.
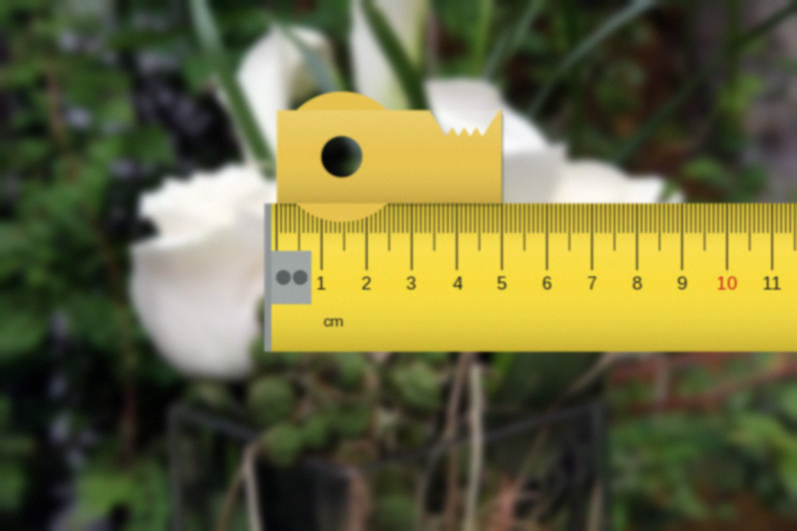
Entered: 5 cm
